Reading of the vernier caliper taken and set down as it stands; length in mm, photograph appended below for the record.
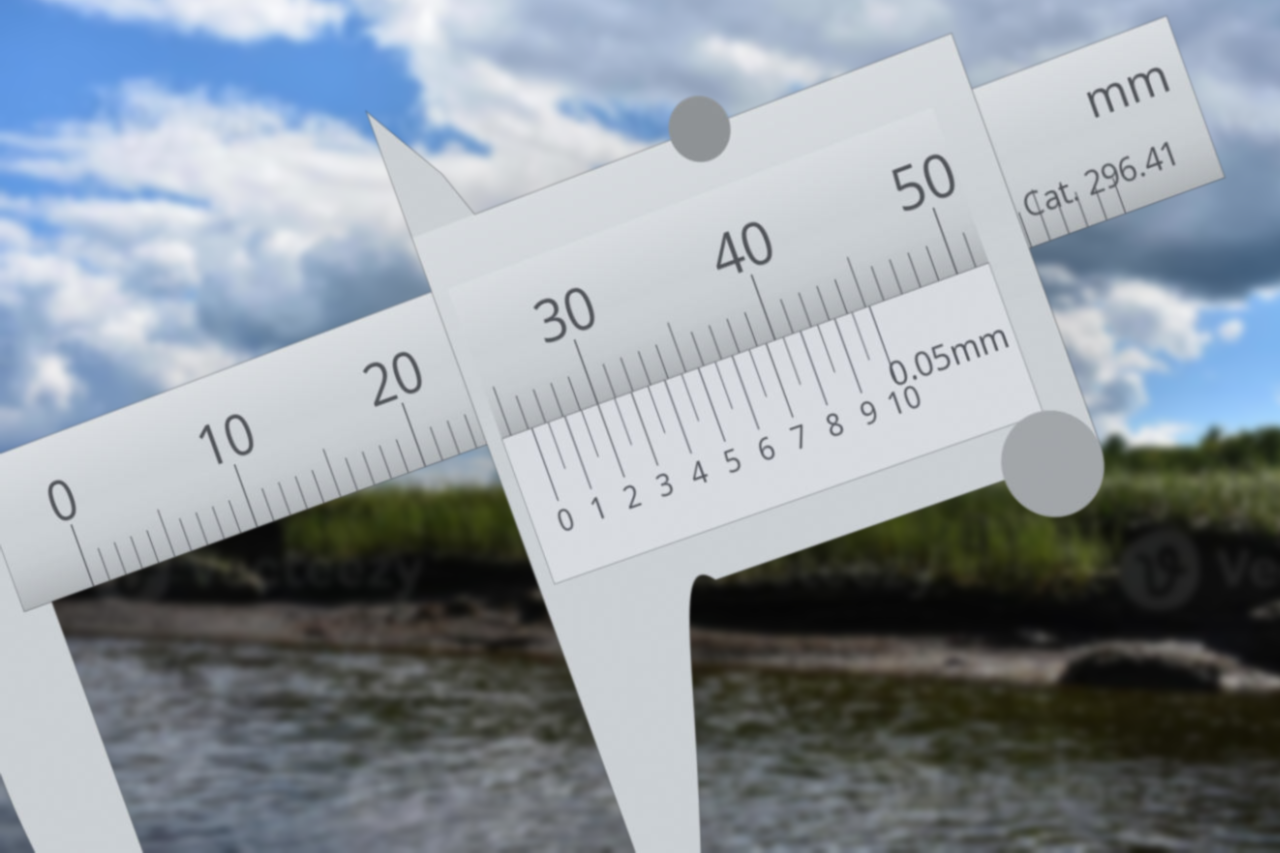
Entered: 26.2 mm
